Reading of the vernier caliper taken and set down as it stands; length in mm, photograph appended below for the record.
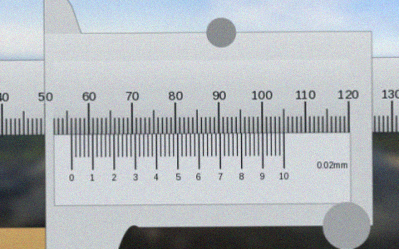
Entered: 56.0 mm
